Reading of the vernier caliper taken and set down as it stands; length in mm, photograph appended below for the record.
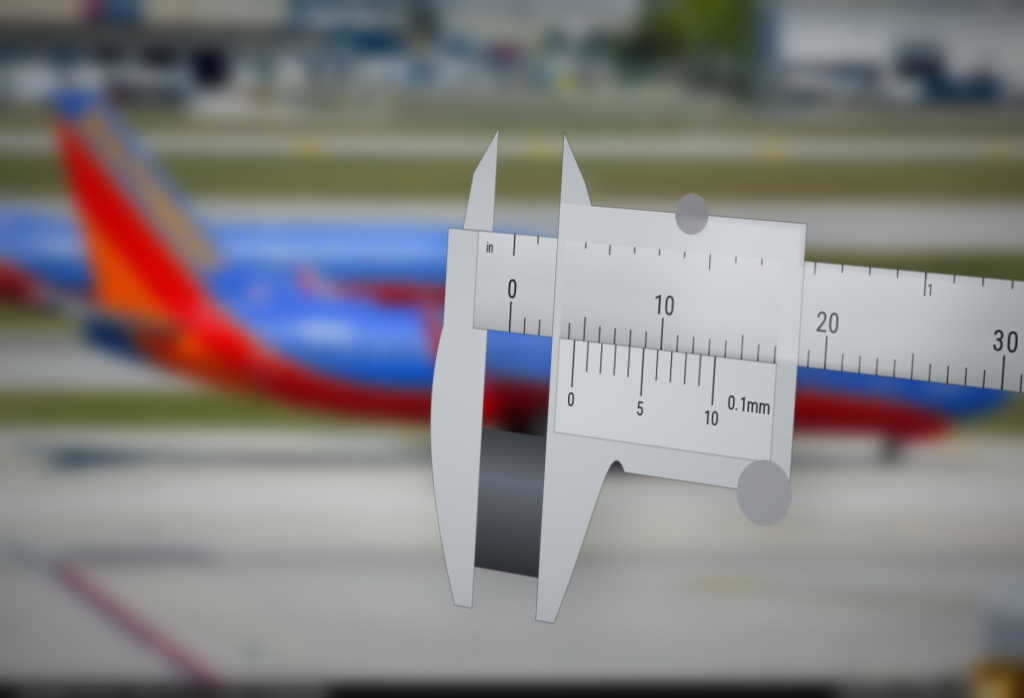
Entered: 4.4 mm
